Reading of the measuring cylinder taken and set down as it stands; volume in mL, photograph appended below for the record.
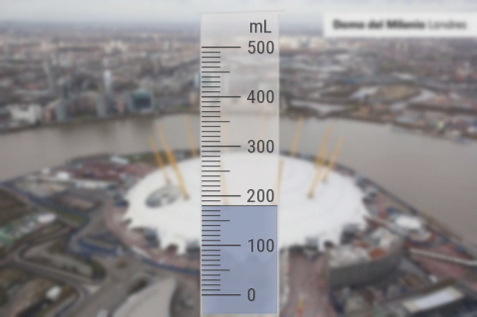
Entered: 180 mL
